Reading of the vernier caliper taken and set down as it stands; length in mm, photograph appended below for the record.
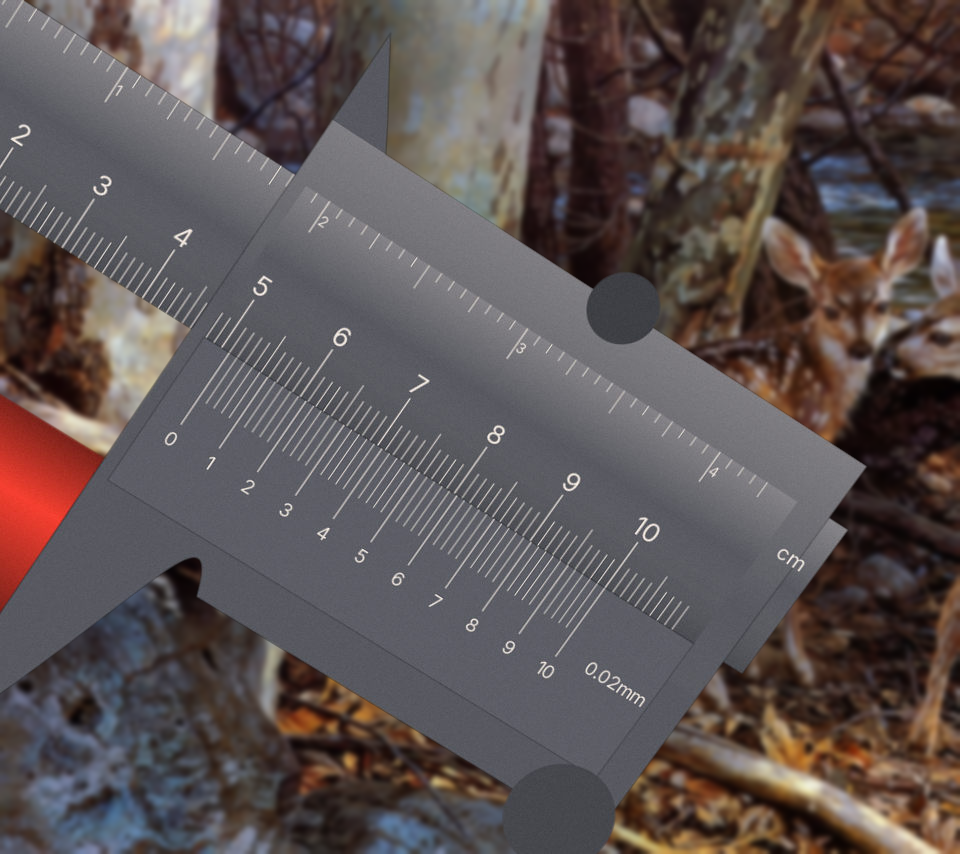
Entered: 51.0 mm
